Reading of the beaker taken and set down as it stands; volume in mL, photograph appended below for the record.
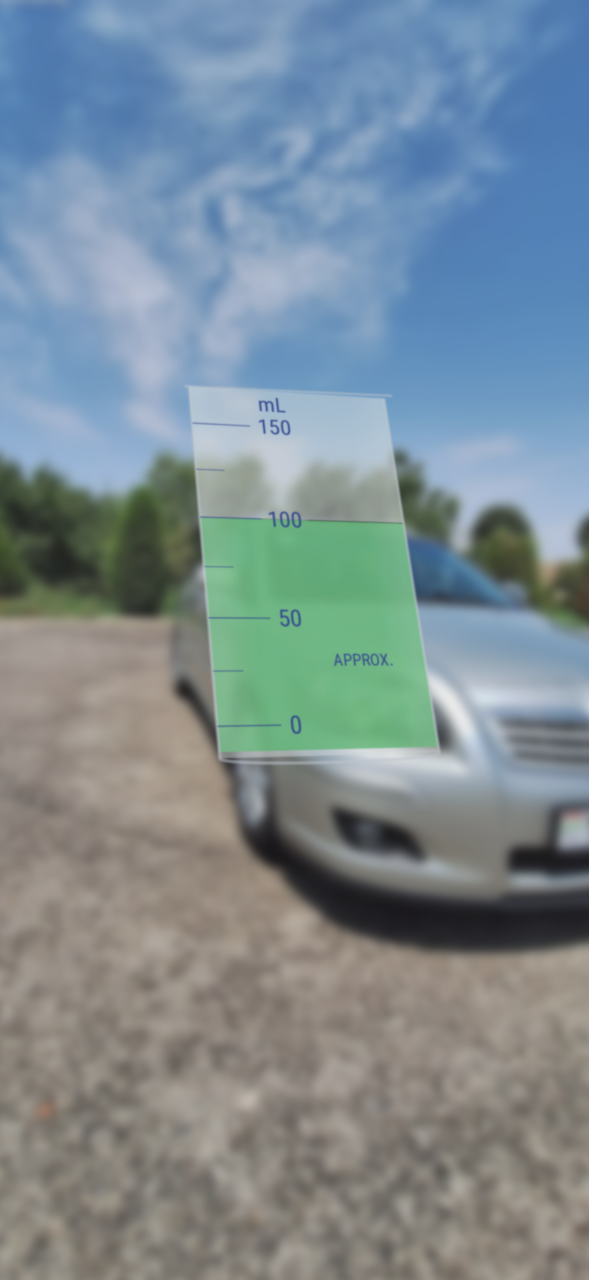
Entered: 100 mL
